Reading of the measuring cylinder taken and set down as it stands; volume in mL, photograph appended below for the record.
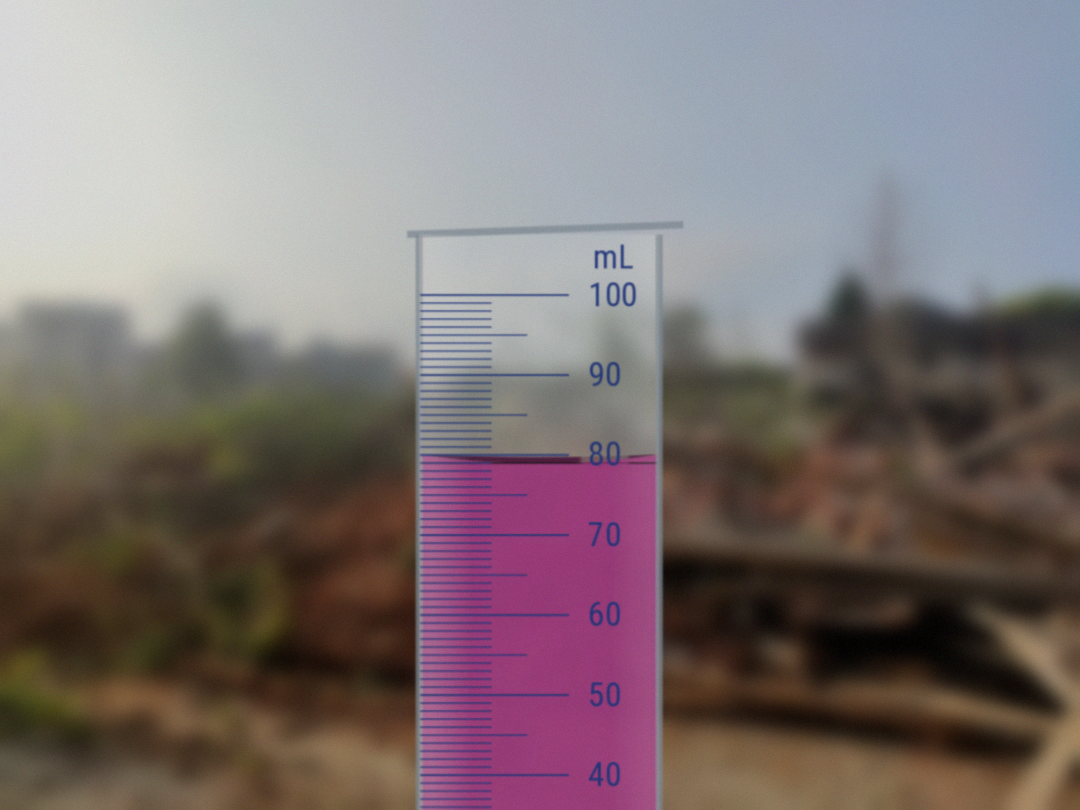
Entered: 79 mL
